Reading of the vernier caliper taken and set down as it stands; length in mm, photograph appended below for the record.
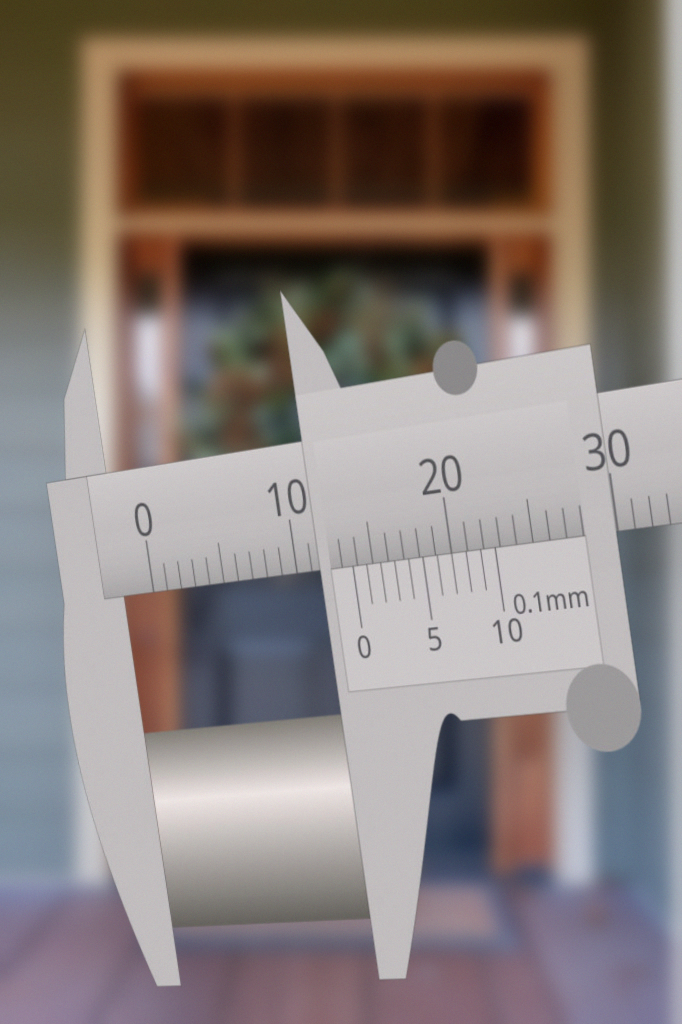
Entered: 13.7 mm
